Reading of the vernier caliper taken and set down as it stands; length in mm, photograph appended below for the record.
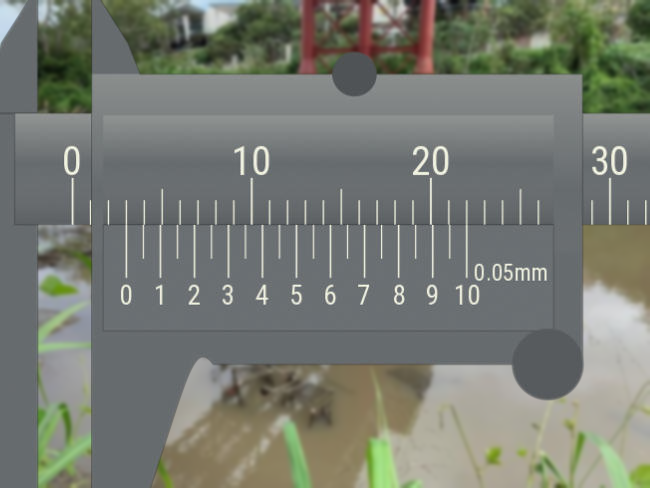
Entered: 3.0 mm
